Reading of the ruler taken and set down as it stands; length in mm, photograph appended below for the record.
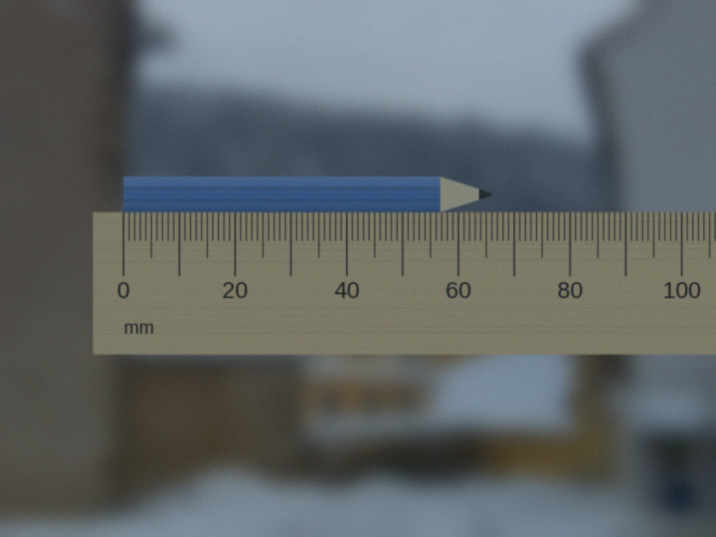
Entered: 66 mm
